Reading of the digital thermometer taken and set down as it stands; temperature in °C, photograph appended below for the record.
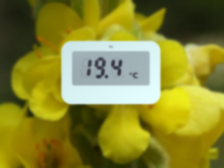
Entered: 19.4 °C
